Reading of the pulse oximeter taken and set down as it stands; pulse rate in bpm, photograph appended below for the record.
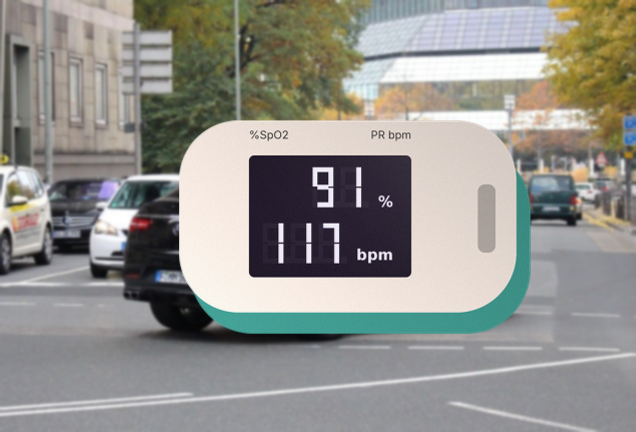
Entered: 117 bpm
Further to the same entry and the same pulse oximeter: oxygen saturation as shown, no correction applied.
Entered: 91 %
